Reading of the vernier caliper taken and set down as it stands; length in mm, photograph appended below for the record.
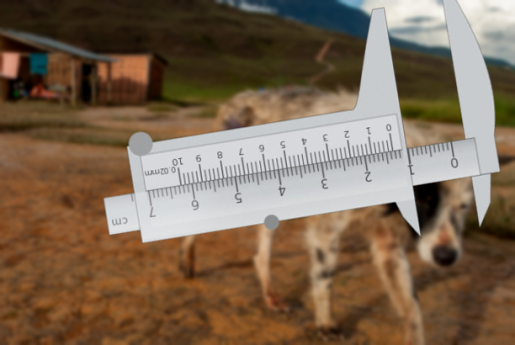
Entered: 13.5 mm
